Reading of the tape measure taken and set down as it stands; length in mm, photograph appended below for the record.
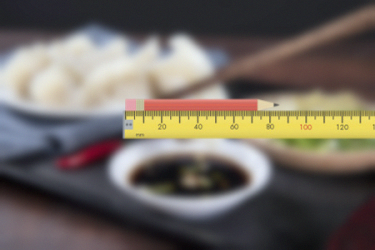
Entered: 85 mm
